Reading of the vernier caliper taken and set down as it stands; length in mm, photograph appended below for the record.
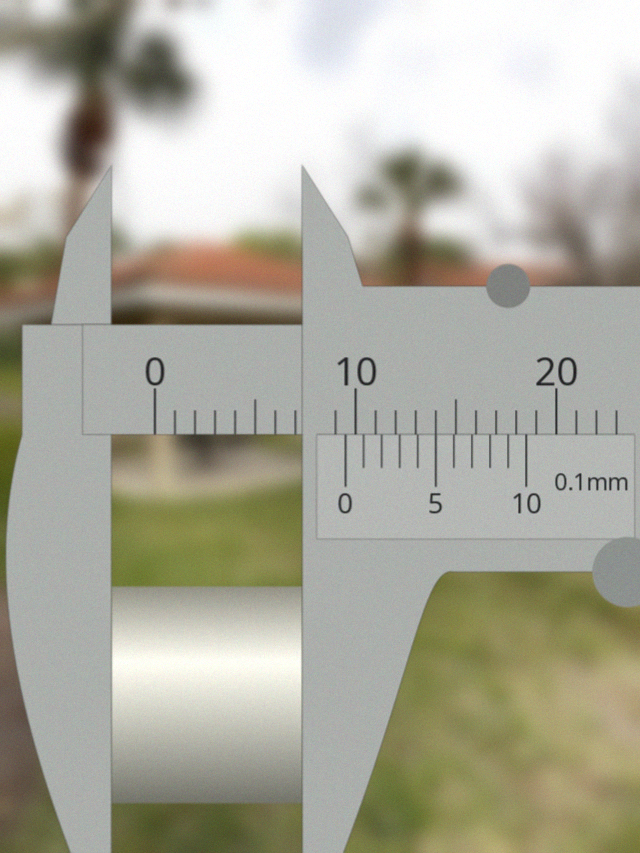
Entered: 9.5 mm
